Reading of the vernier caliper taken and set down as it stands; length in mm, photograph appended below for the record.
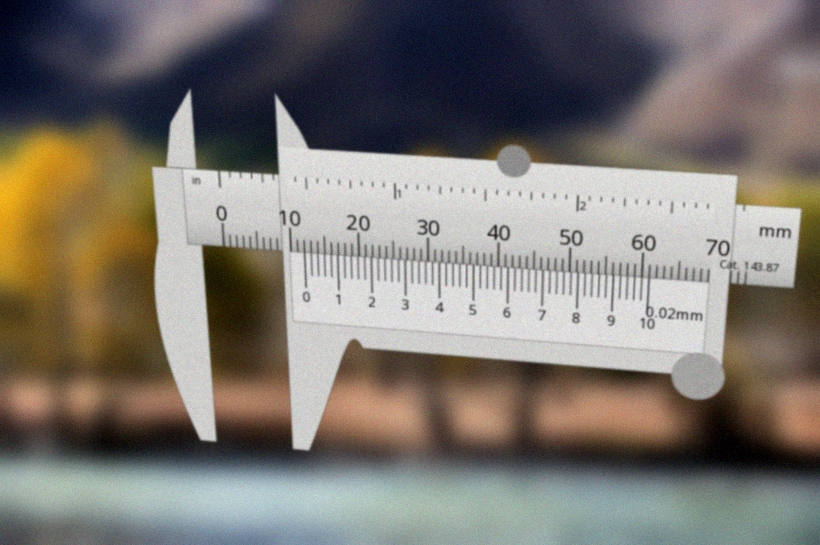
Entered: 12.0 mm
